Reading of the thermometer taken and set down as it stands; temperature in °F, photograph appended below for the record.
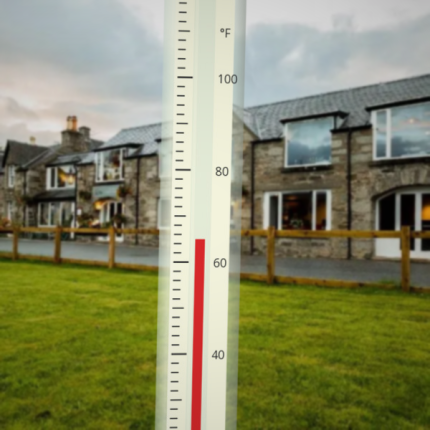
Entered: 65 °F
